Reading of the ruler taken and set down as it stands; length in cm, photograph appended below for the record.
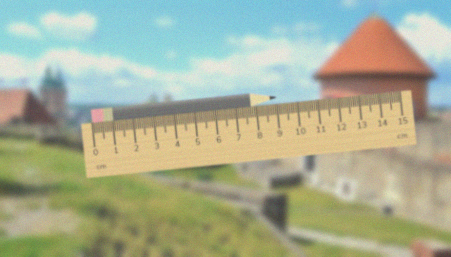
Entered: 9 cm
